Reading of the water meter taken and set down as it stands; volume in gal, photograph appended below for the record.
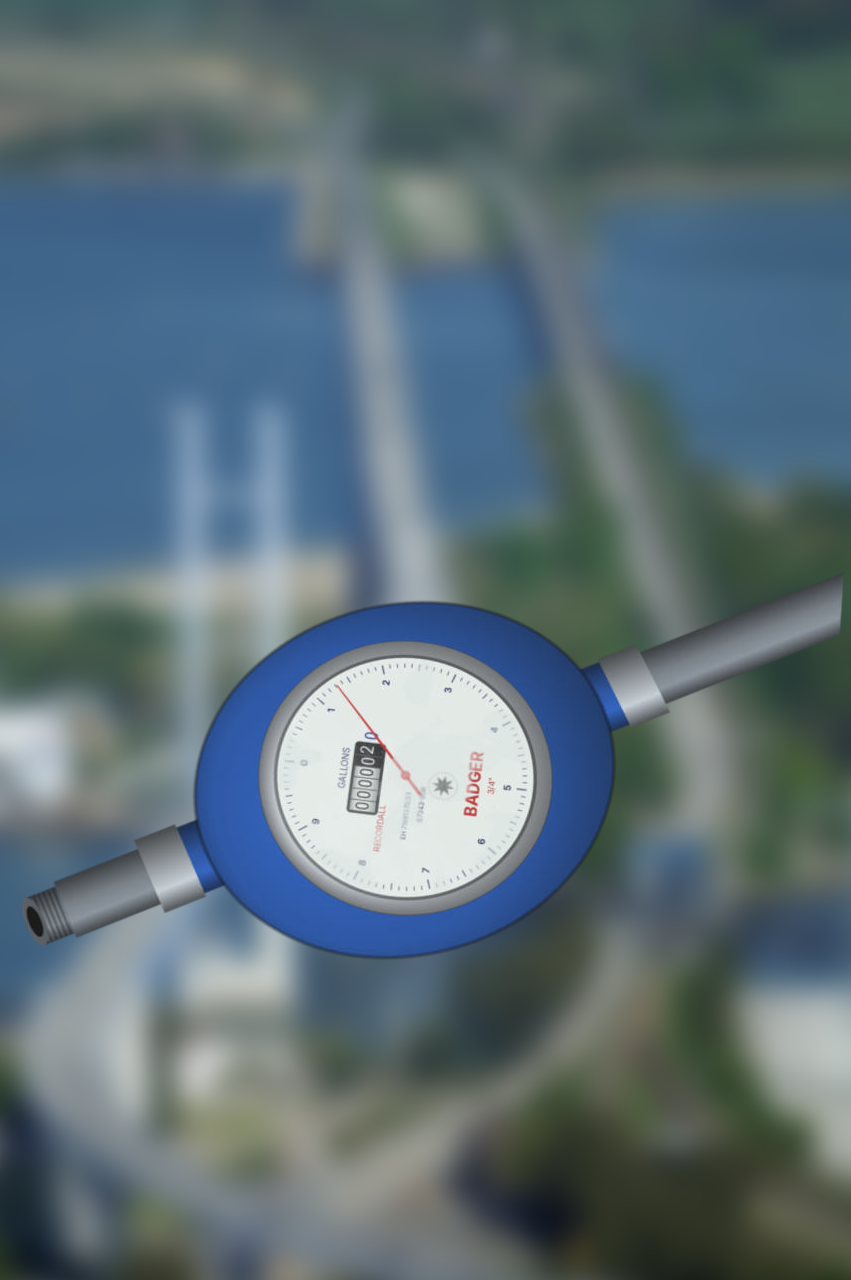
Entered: 21.3 gal
